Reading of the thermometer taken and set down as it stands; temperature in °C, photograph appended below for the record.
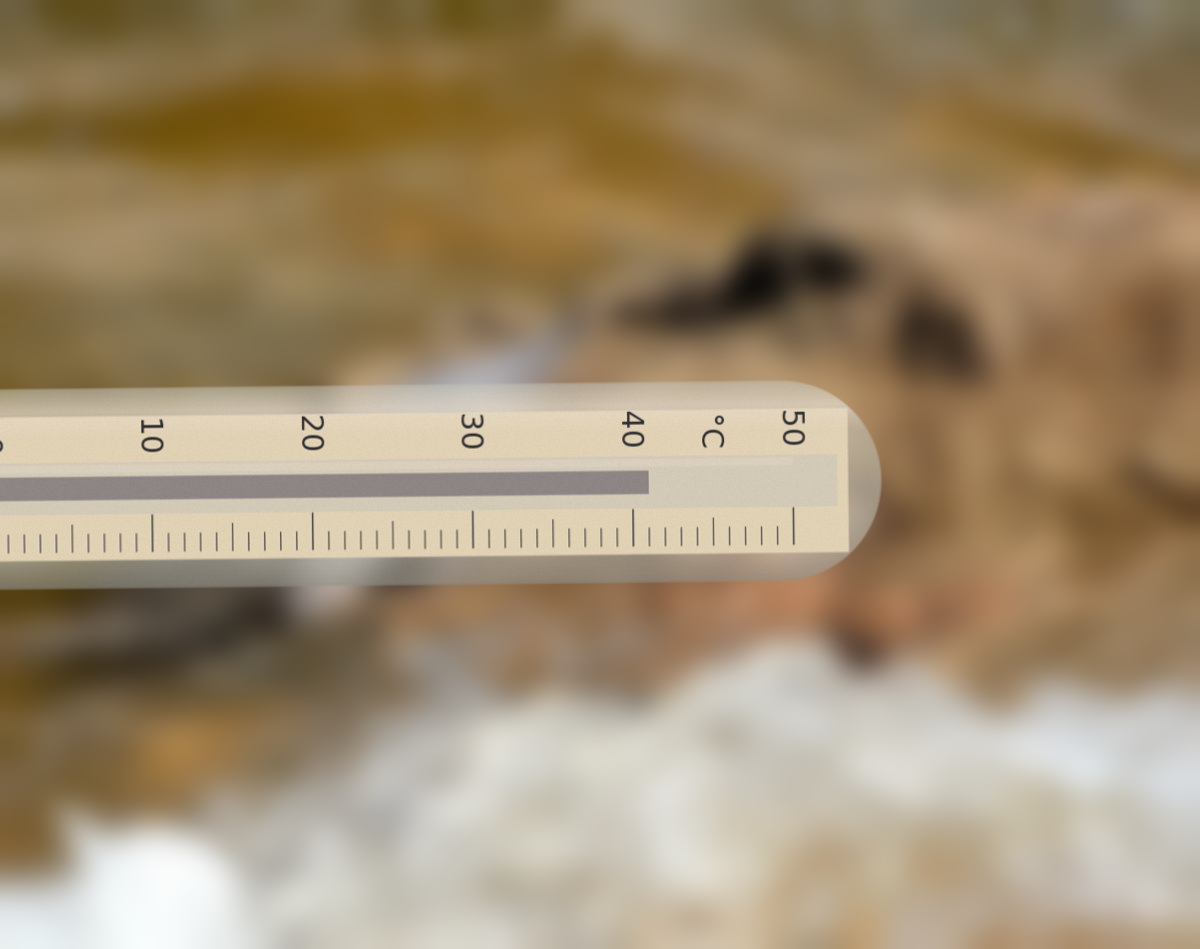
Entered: 41 °C
